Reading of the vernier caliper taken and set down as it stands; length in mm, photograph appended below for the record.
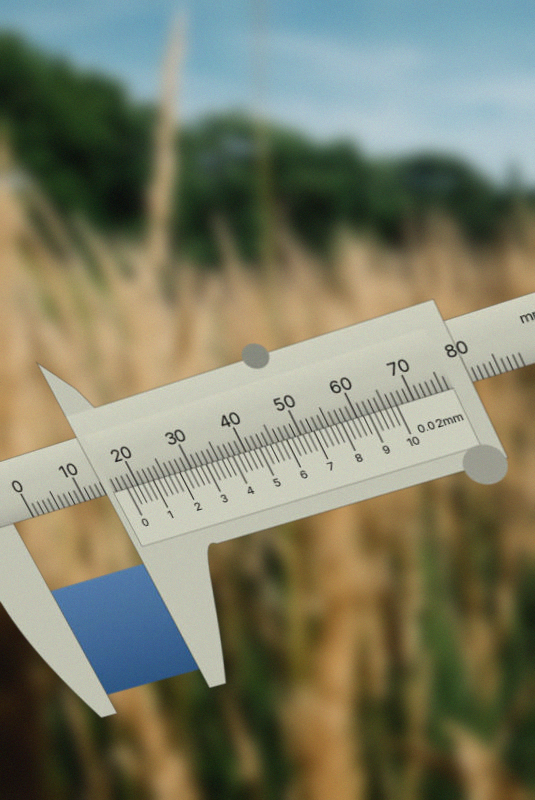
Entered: 18.0 mm
